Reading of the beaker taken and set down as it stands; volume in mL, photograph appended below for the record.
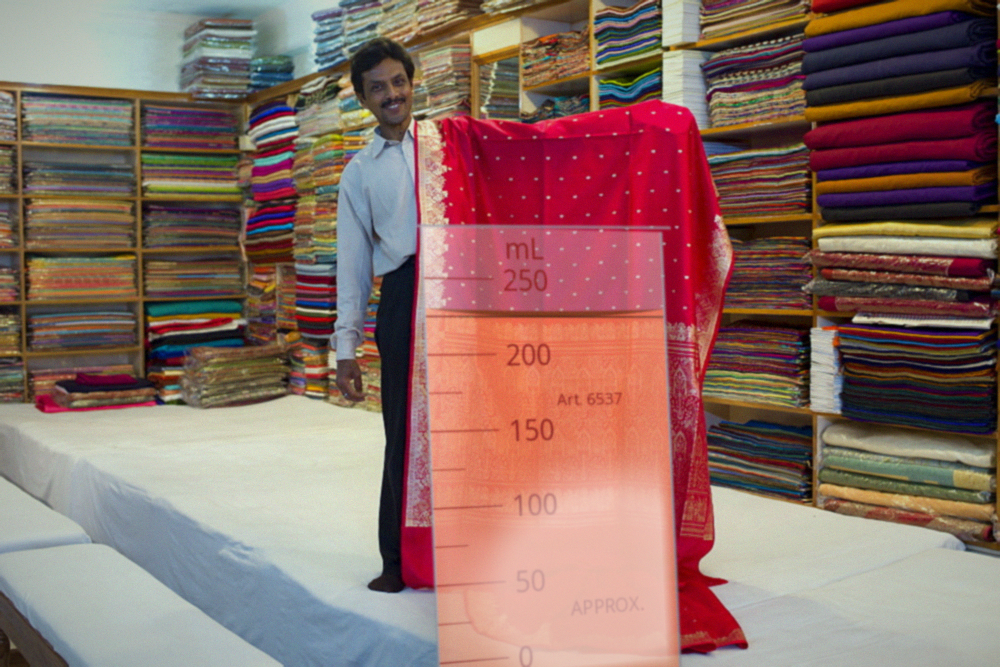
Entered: 225 mL
